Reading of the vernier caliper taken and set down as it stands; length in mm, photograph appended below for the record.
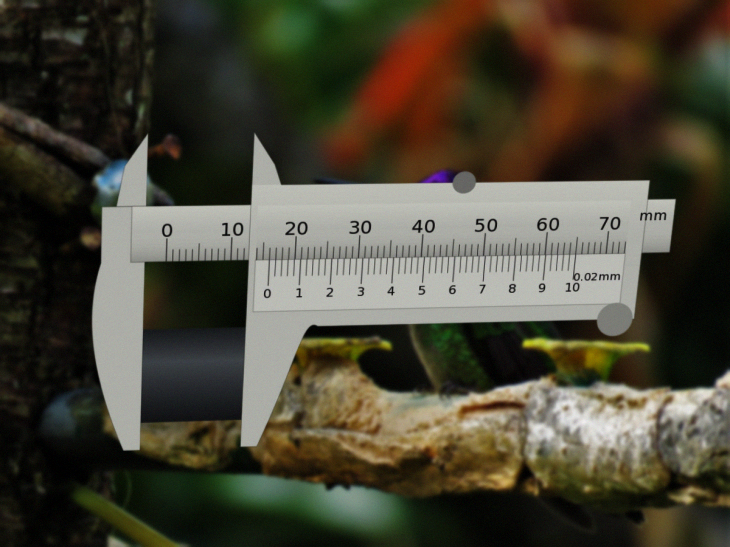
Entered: 16.0 mm
